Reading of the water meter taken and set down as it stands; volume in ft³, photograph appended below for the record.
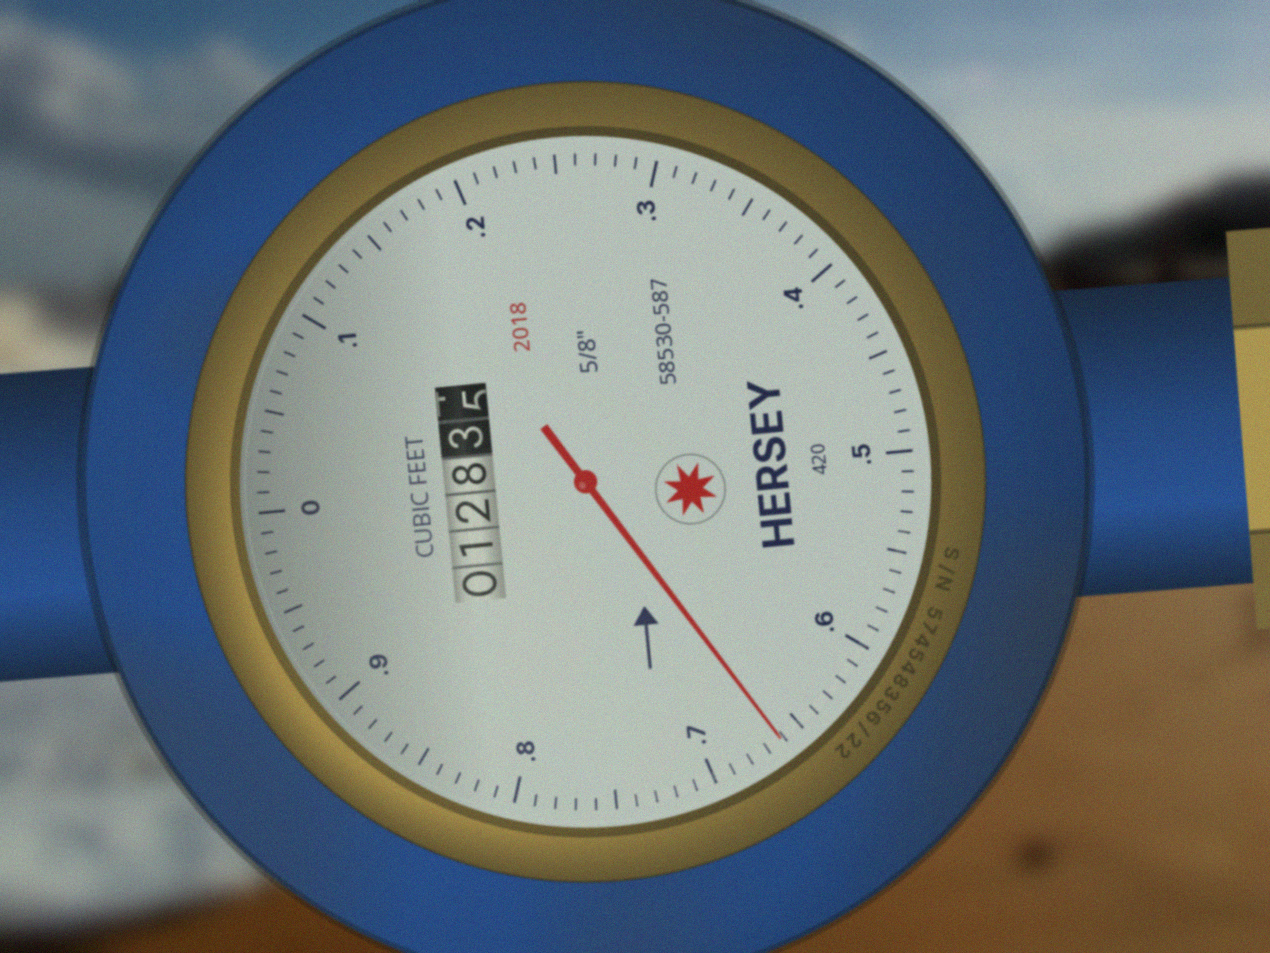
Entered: 12834.66 ft³
